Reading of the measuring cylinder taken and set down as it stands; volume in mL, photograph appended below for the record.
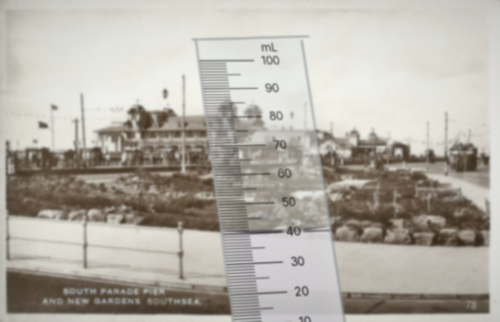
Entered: 40 mL
